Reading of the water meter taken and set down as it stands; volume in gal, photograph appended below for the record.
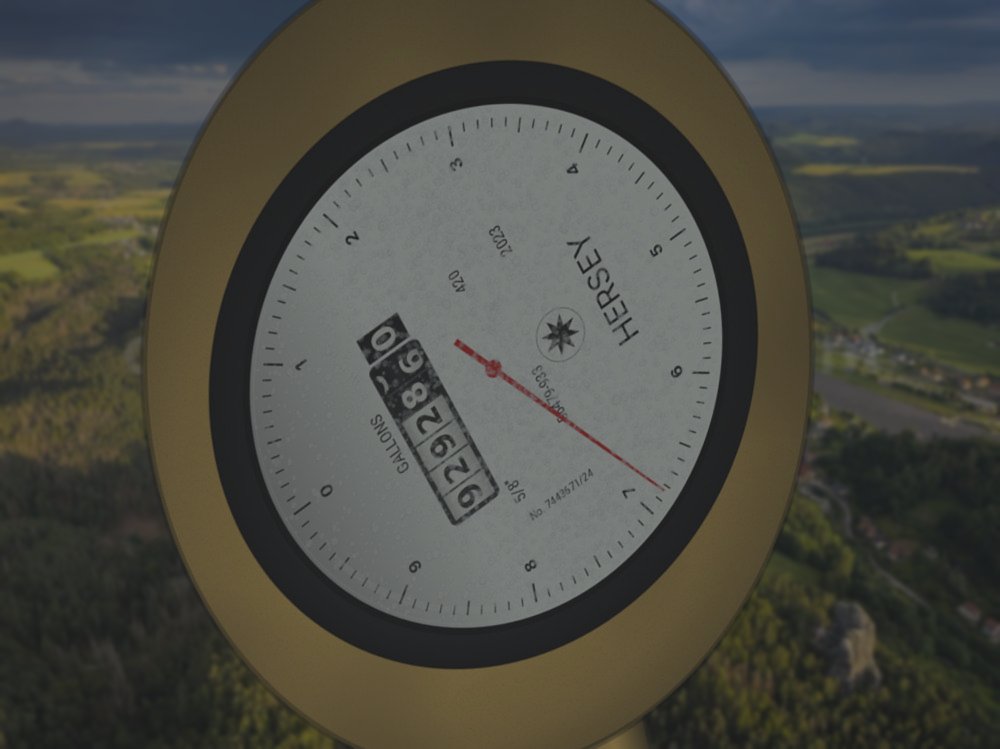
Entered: 9292856.8 gal
